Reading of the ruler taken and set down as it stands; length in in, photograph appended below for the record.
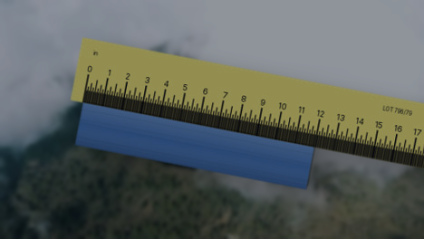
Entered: 12 in
